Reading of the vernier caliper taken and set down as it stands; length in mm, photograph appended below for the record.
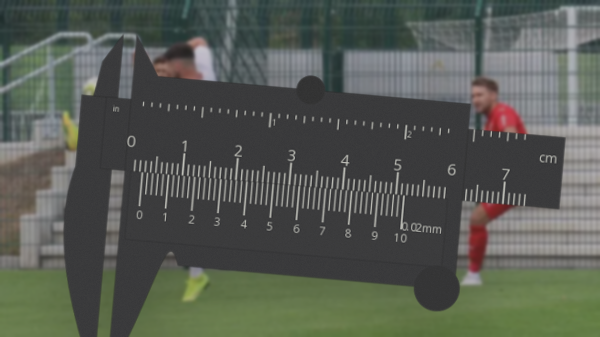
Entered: 2.5 mm
